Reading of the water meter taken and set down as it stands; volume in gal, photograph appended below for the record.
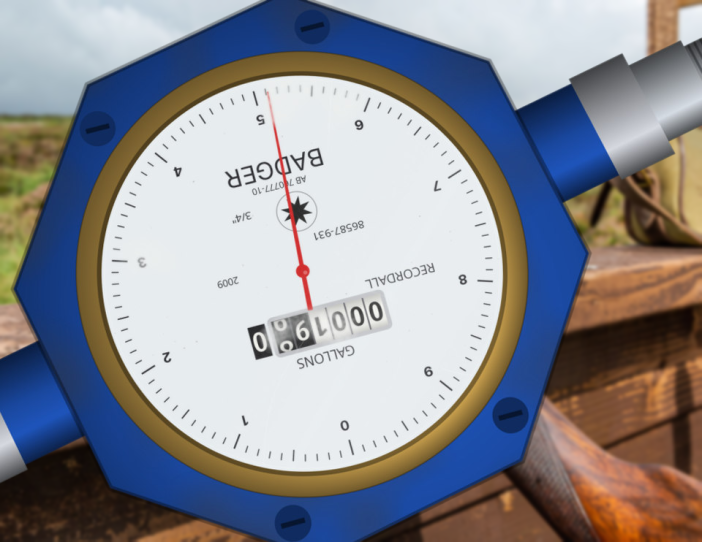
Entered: 1985.1 gal
